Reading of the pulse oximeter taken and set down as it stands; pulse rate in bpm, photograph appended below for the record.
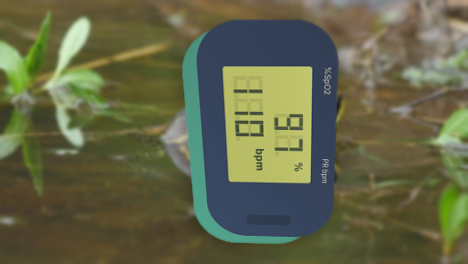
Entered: 110 bpm
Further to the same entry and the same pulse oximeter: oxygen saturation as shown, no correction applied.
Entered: 97 %
